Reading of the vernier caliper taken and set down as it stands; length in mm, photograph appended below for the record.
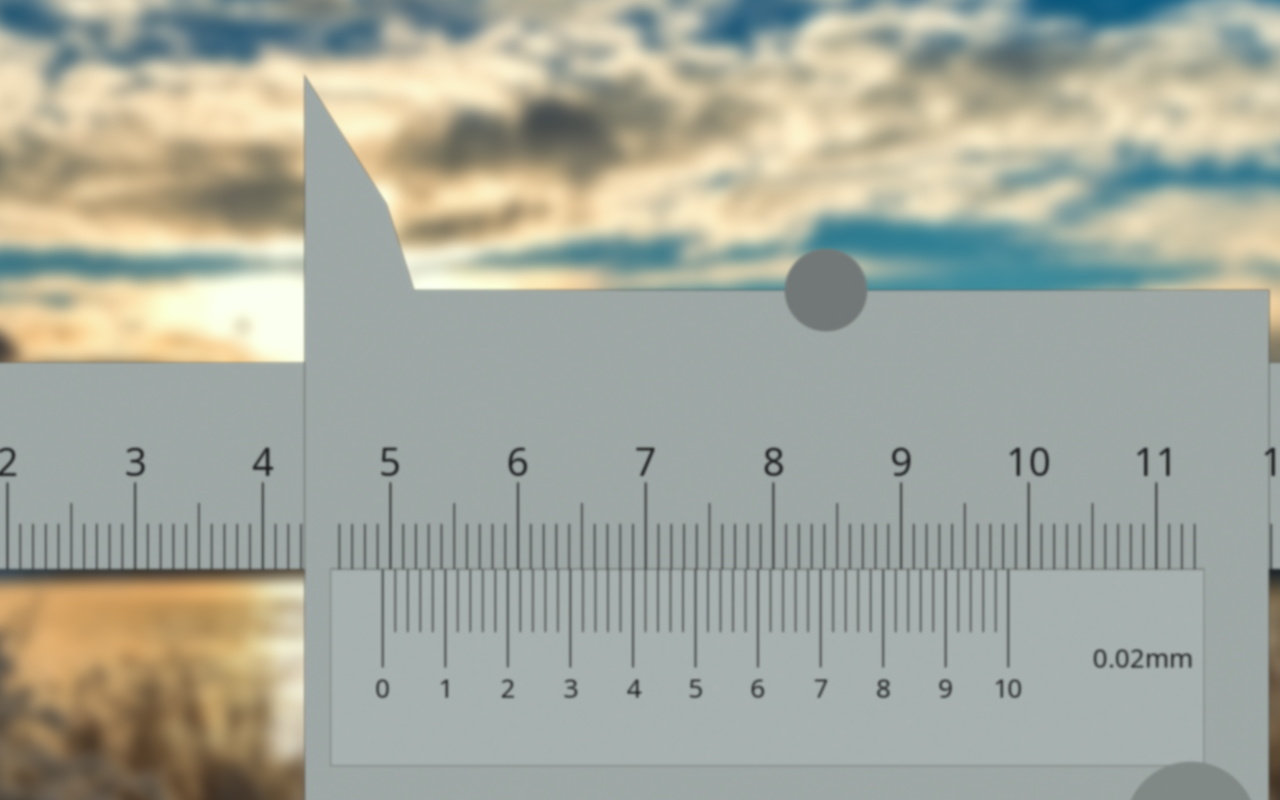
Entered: 49.4 mm
